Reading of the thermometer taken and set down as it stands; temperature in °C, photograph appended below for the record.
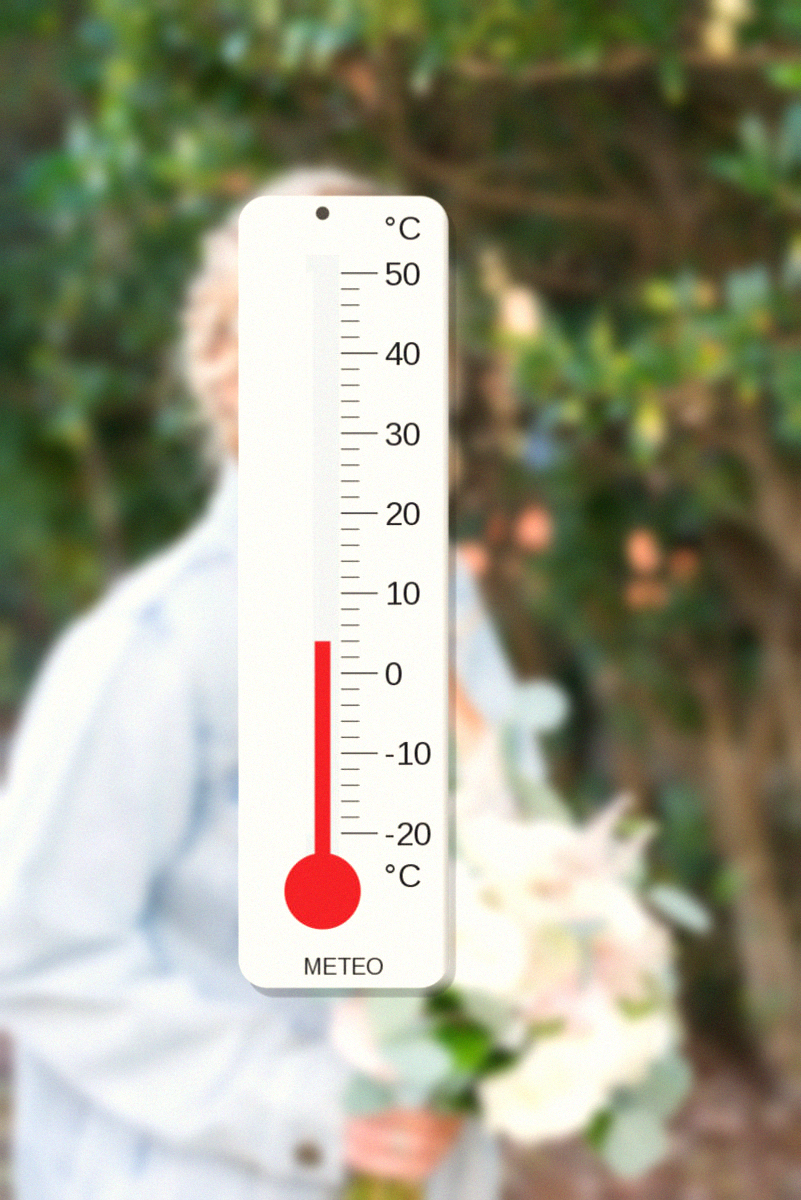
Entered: 4 °C
